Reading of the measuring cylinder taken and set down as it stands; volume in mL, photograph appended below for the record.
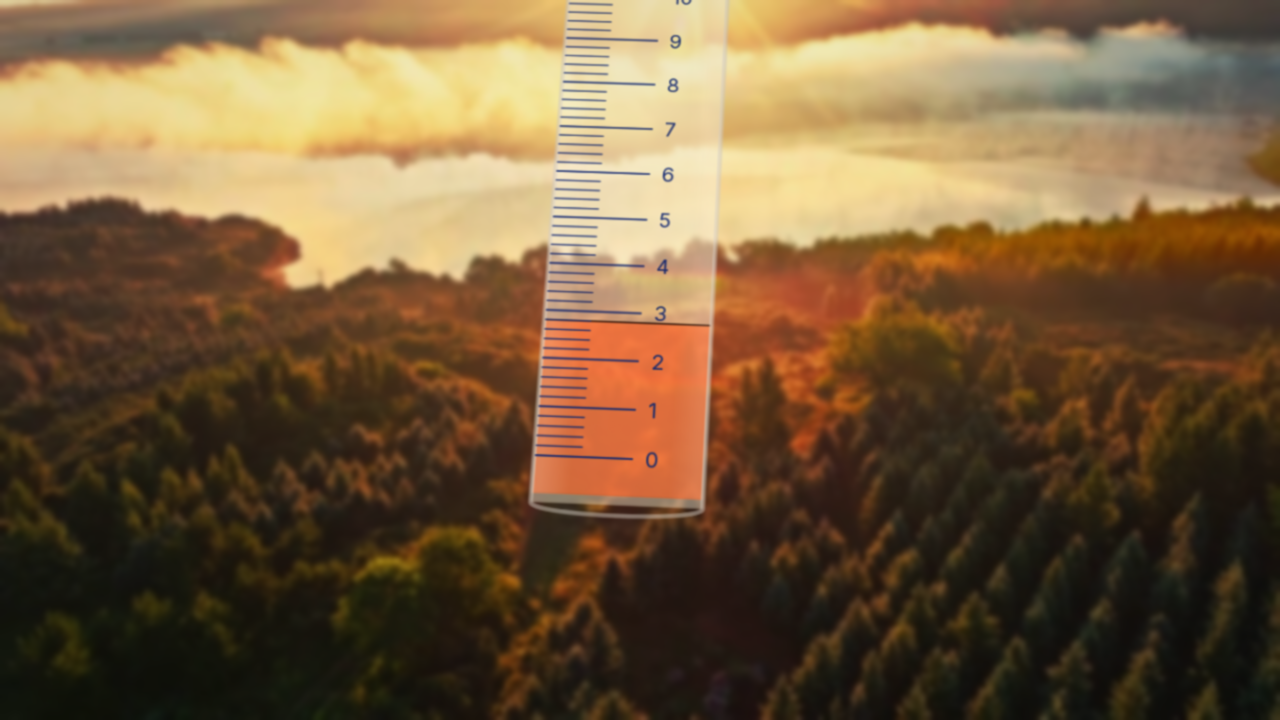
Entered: 2.8 mL
